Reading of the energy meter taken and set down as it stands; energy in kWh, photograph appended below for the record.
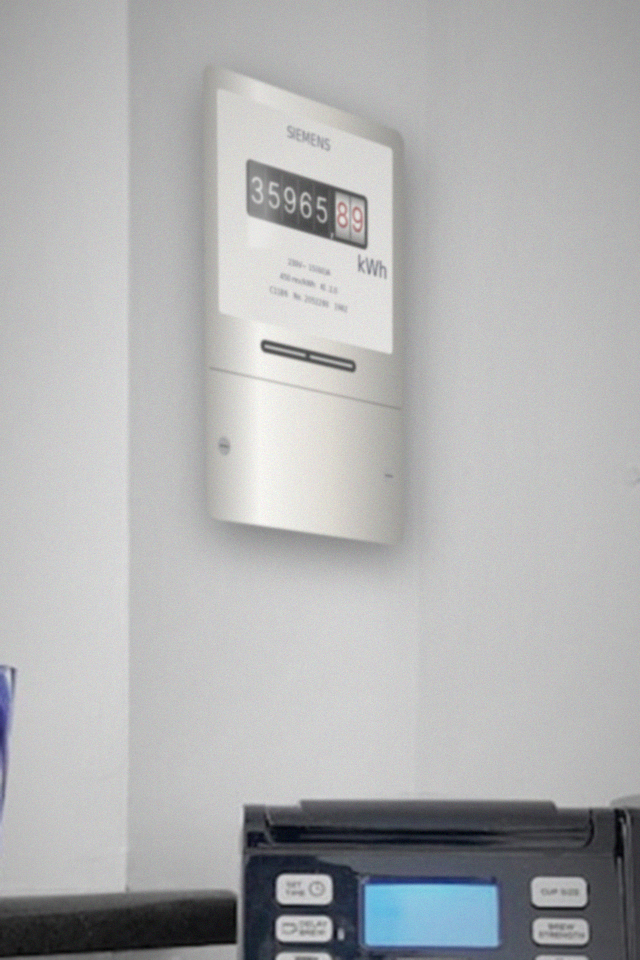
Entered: 35965.89 kWh
